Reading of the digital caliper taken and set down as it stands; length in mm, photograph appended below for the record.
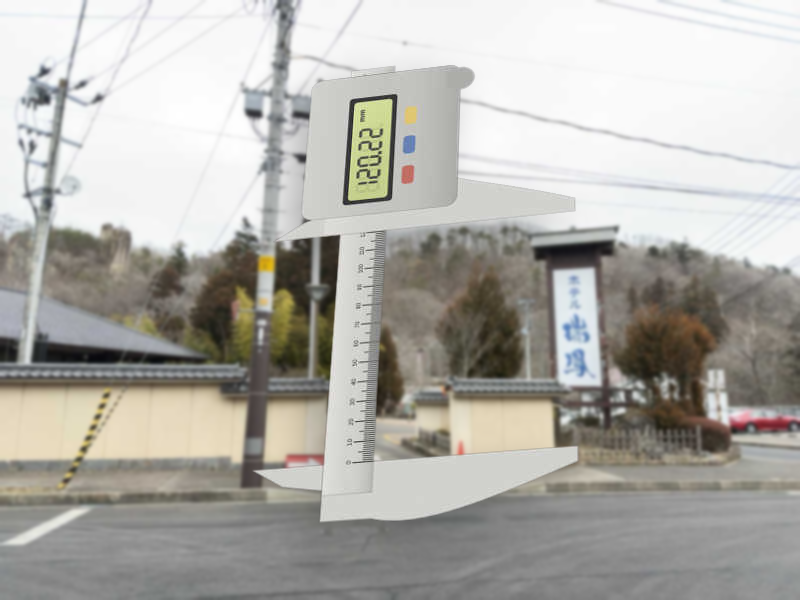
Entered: 120.22 mm
